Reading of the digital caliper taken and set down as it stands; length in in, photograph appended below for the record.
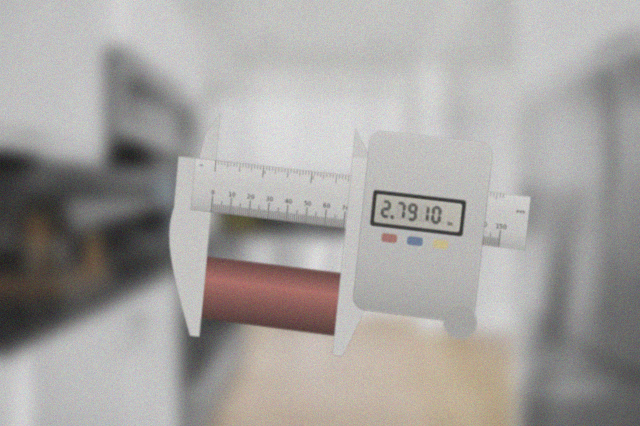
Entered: 2.7910 in
